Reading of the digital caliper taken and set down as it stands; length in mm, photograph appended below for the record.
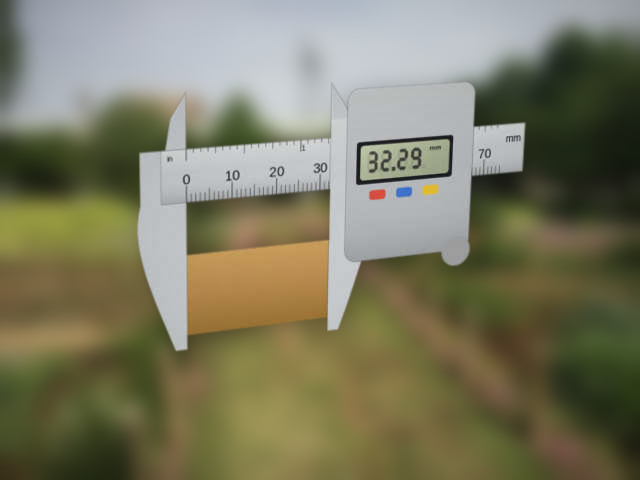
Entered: 32.29 mm
